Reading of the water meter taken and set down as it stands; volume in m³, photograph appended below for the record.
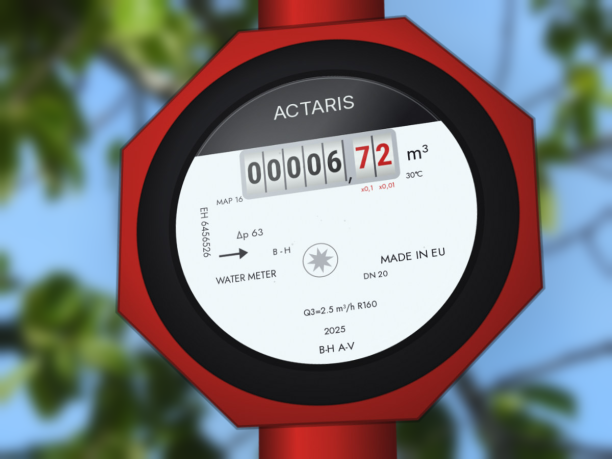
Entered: 6.72 m³
